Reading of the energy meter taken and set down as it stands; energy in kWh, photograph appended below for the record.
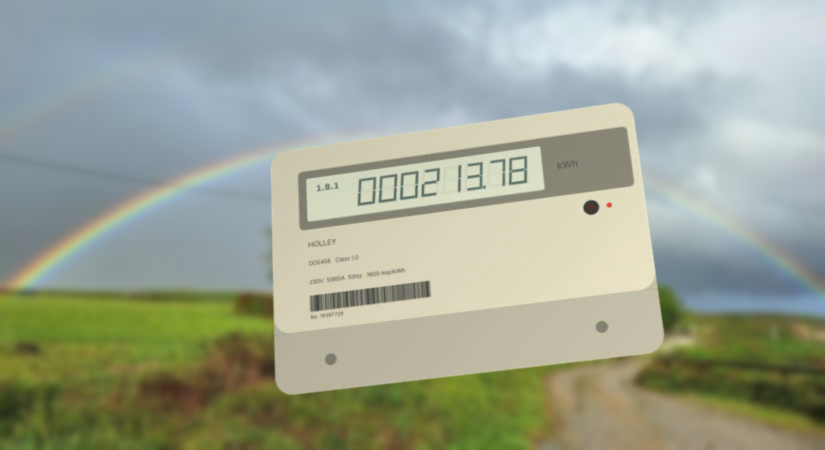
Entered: 213.78 kWh
